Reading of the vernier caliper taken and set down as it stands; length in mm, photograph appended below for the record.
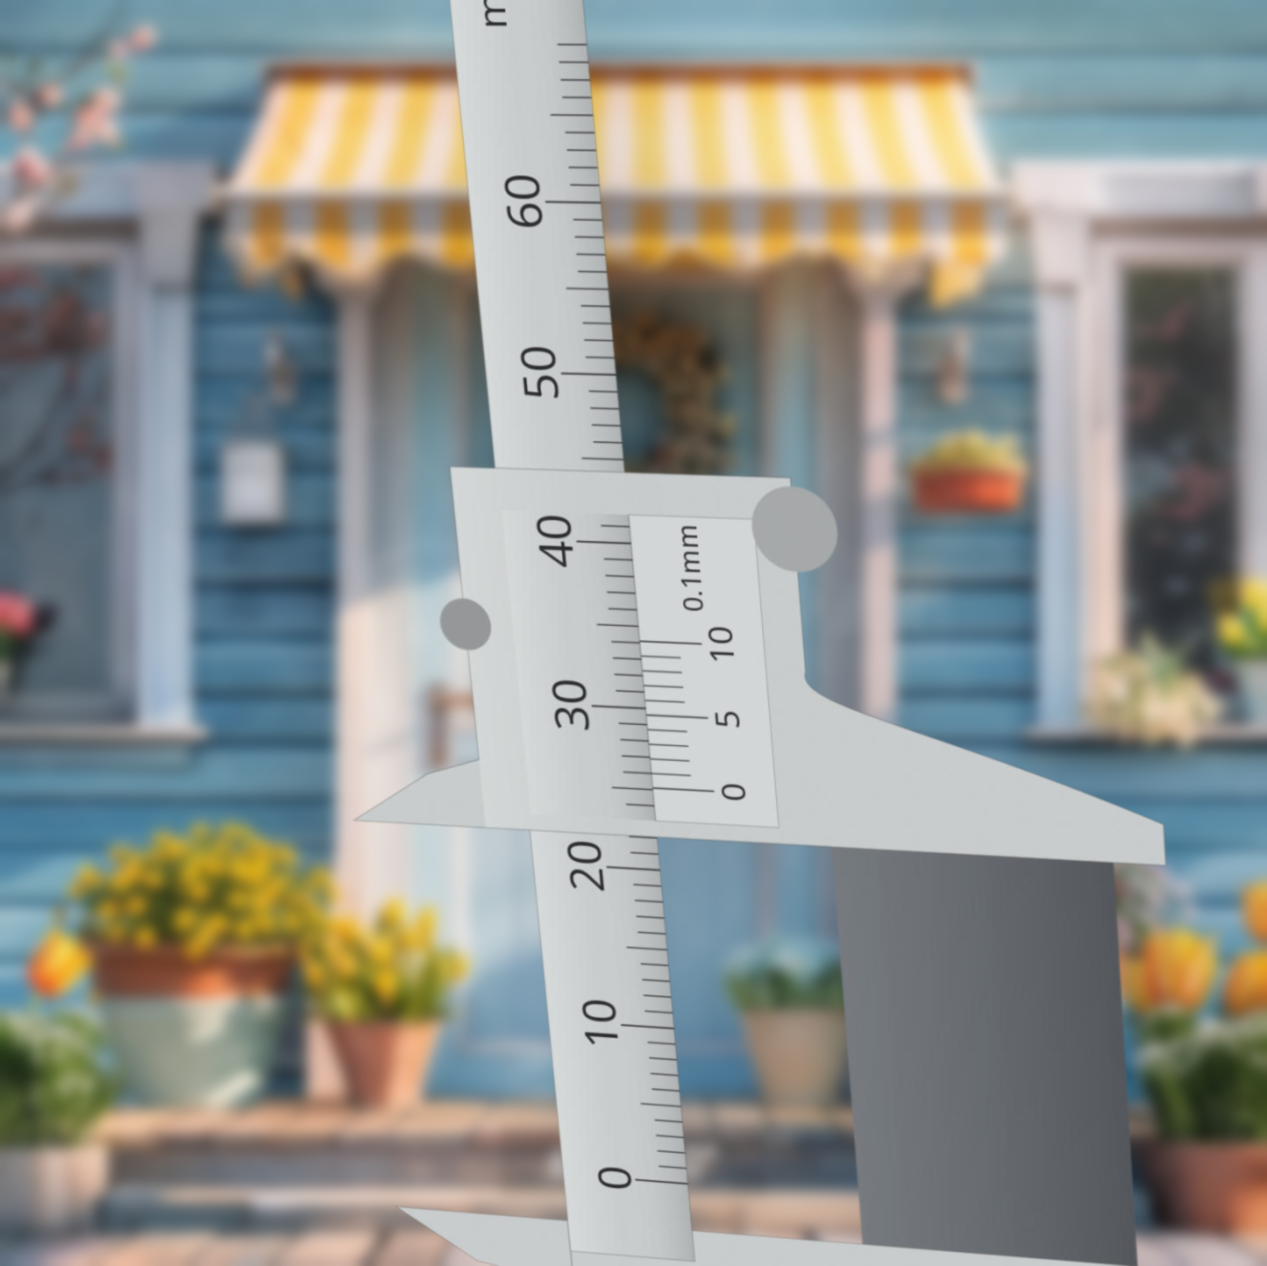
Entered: 25.1 mm
